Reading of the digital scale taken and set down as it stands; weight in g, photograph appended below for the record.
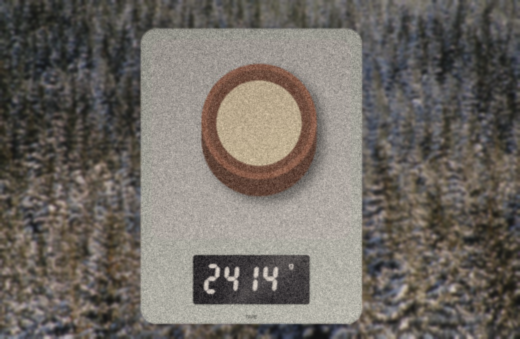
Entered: 2414 g
